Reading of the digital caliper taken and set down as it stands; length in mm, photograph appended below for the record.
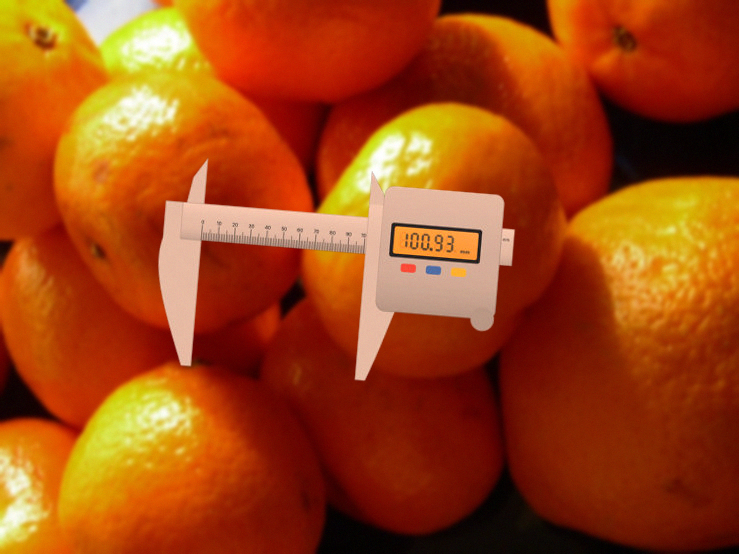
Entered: 100.93 mm
